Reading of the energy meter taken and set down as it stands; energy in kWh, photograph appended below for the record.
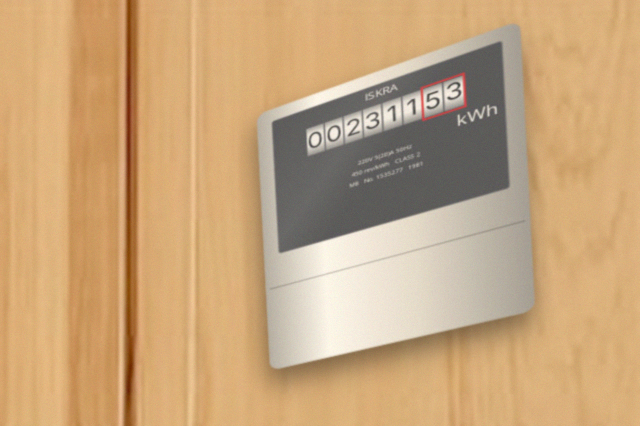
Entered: 2311.53 kWh
